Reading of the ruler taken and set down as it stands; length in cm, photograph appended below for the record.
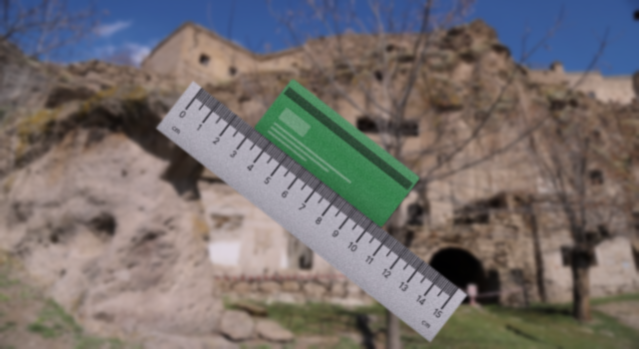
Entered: 7.5 cm
